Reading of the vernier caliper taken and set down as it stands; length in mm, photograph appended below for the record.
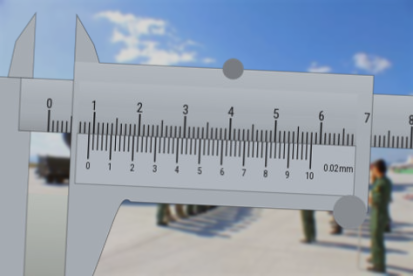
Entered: 9.0 mm
